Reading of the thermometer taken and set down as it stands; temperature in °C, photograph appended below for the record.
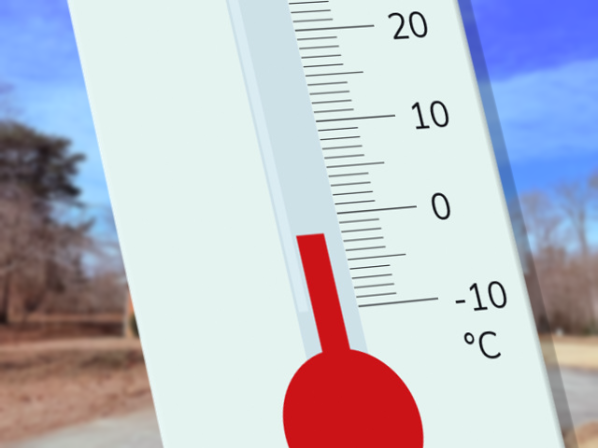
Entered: -2 °C
